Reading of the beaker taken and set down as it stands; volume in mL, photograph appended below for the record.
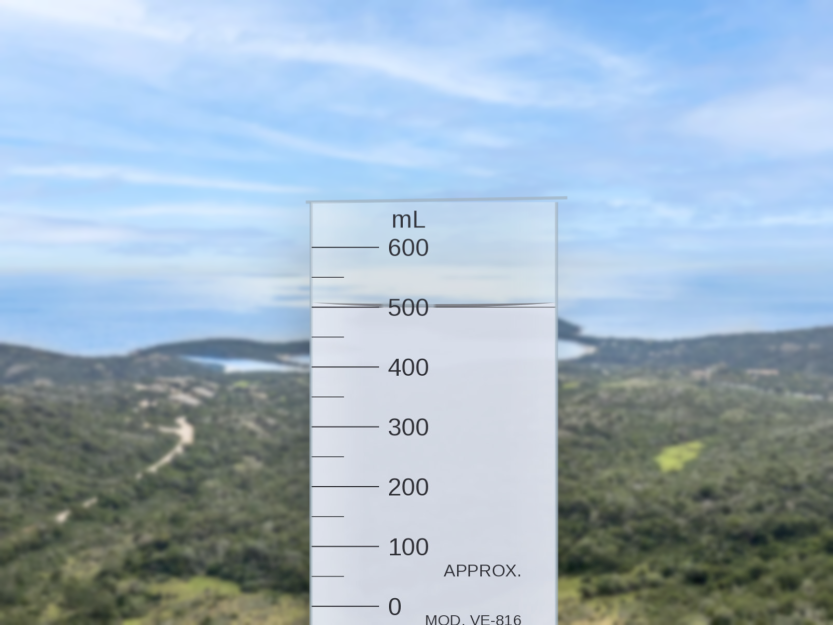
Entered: 500 mL
